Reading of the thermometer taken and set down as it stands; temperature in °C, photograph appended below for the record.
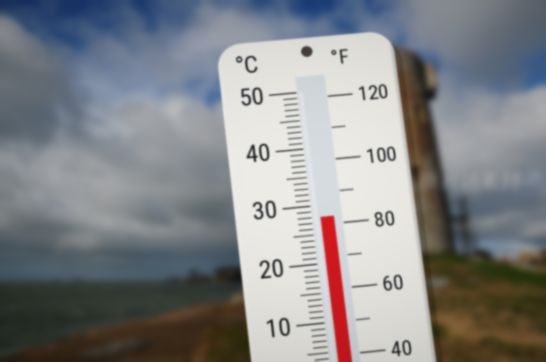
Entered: 28 °C
